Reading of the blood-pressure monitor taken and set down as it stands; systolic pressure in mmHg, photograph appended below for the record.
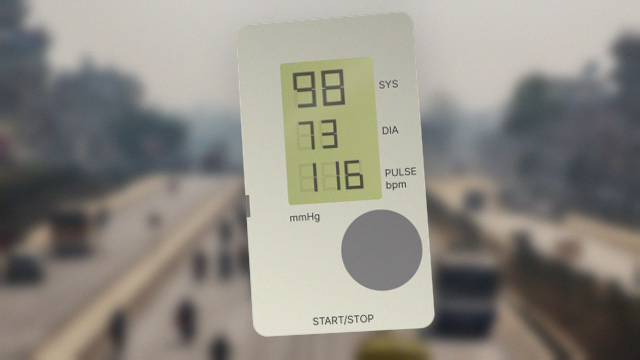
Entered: 98 mmHg
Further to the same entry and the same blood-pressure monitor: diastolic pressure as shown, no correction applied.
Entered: 73 mmHg
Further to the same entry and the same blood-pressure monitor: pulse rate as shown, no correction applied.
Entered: 116 bpm
